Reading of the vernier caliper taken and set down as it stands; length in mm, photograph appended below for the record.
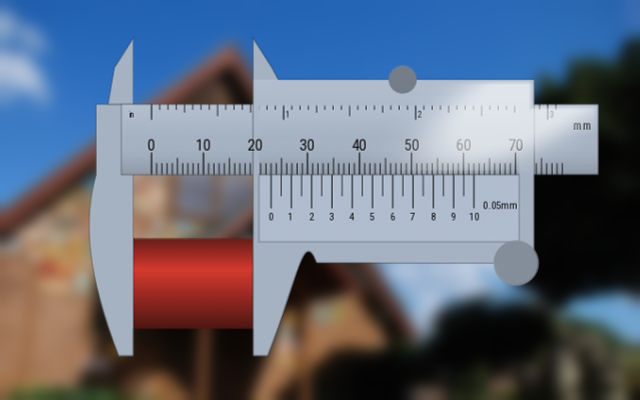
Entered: 23.0 mm
